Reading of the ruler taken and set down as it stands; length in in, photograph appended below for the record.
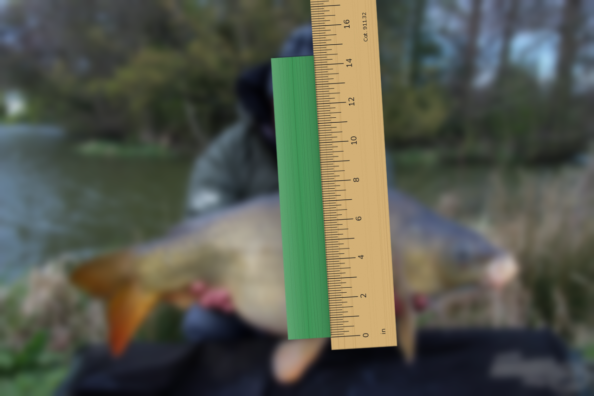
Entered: 14.5 in
